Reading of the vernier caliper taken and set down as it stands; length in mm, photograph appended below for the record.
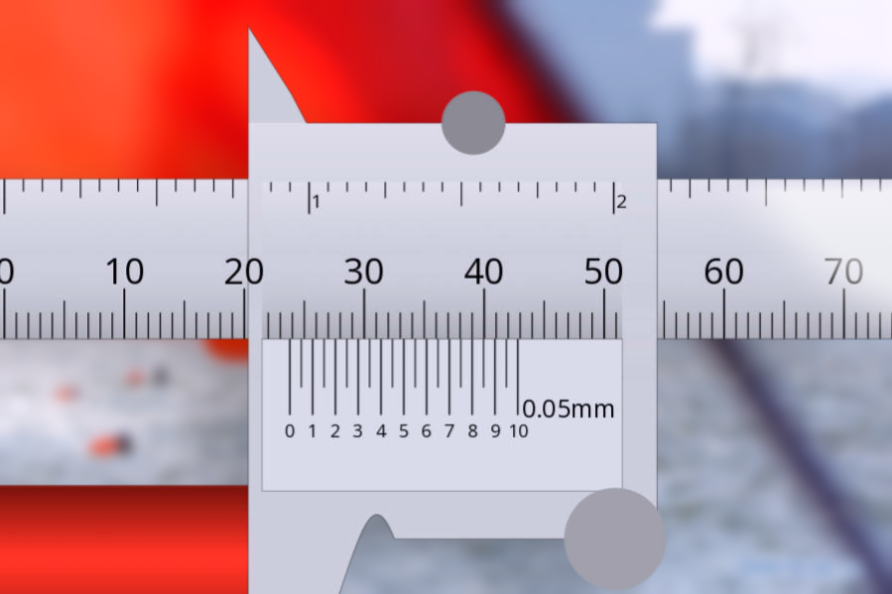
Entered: 23.8 mm
